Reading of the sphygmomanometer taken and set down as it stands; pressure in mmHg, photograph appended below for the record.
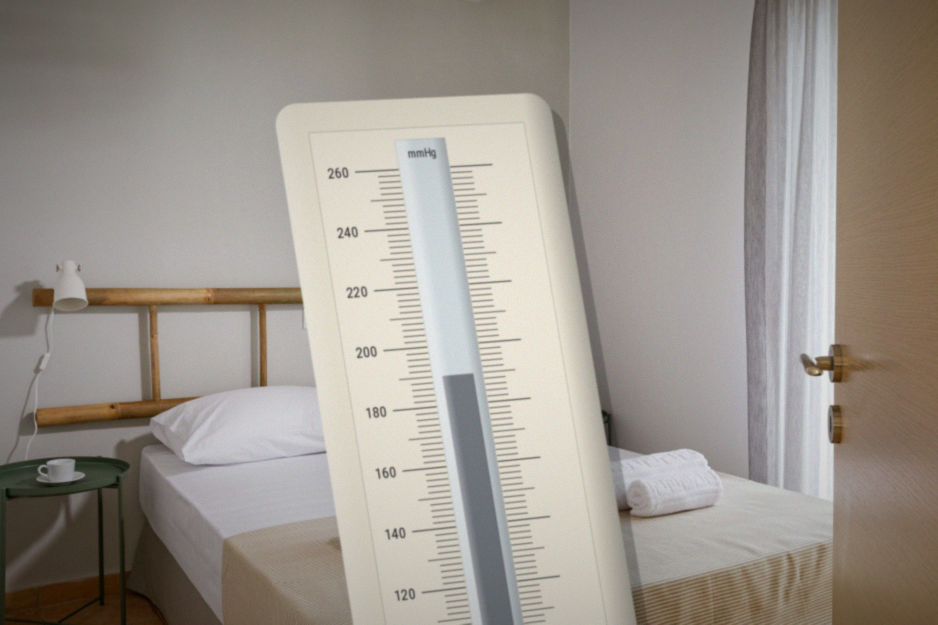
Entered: 190 mmHg
